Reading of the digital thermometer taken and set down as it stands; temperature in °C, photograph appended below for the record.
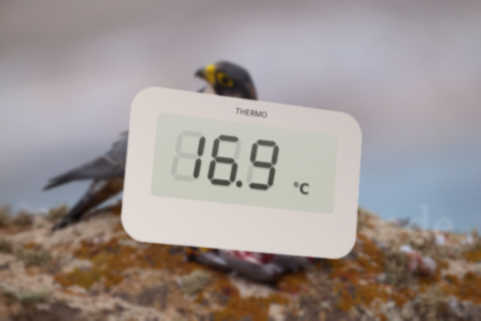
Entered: 16.9 °C
